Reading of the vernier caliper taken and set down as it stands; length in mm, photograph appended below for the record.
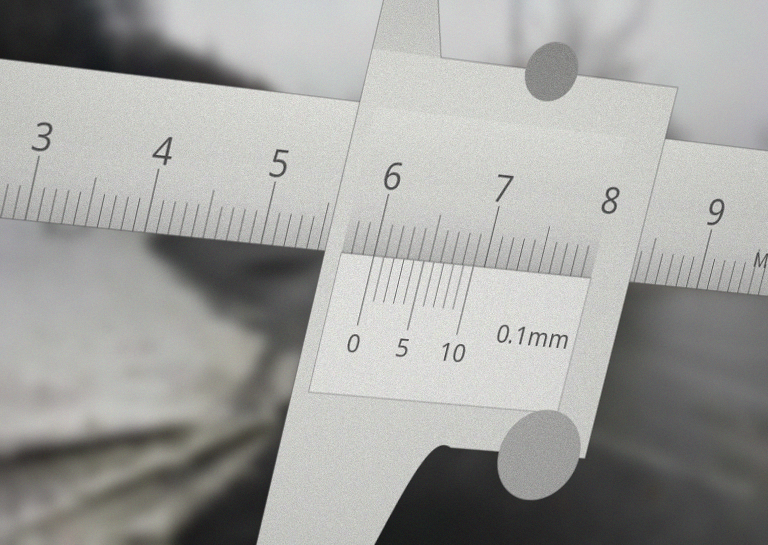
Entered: 60.0 mm
